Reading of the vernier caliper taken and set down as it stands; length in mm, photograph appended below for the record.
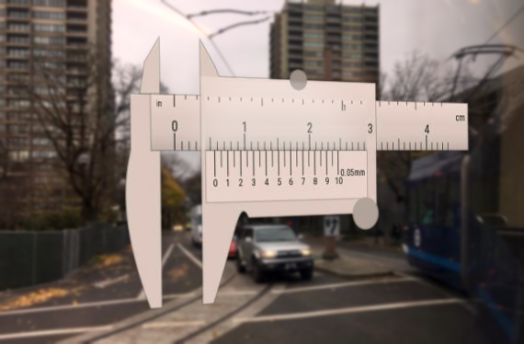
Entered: 5.6 mm
